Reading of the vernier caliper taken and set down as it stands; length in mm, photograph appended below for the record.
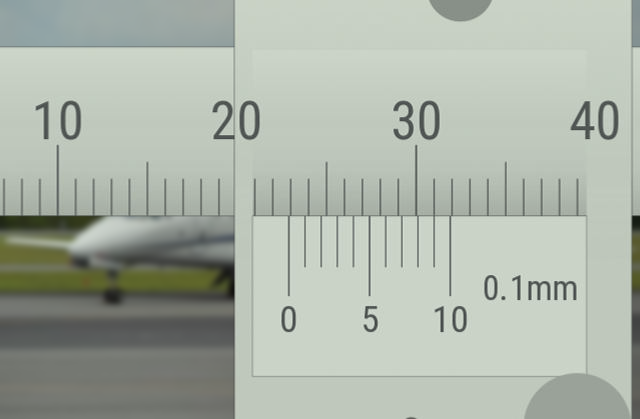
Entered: 22.9 mm
